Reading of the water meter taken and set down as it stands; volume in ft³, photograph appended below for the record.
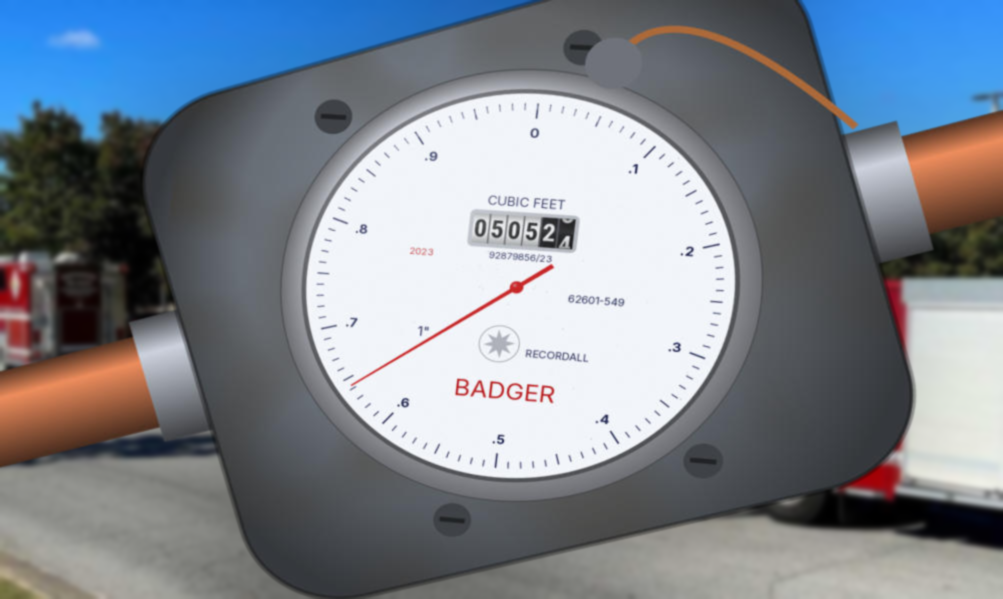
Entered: 50523.64 ft³
